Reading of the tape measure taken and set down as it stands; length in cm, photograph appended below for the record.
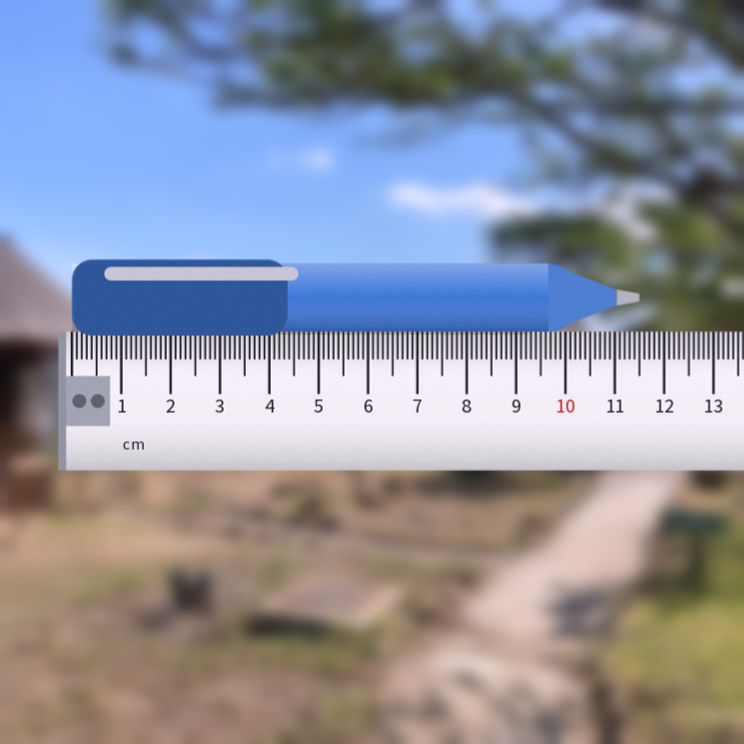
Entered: 11.5 cm
